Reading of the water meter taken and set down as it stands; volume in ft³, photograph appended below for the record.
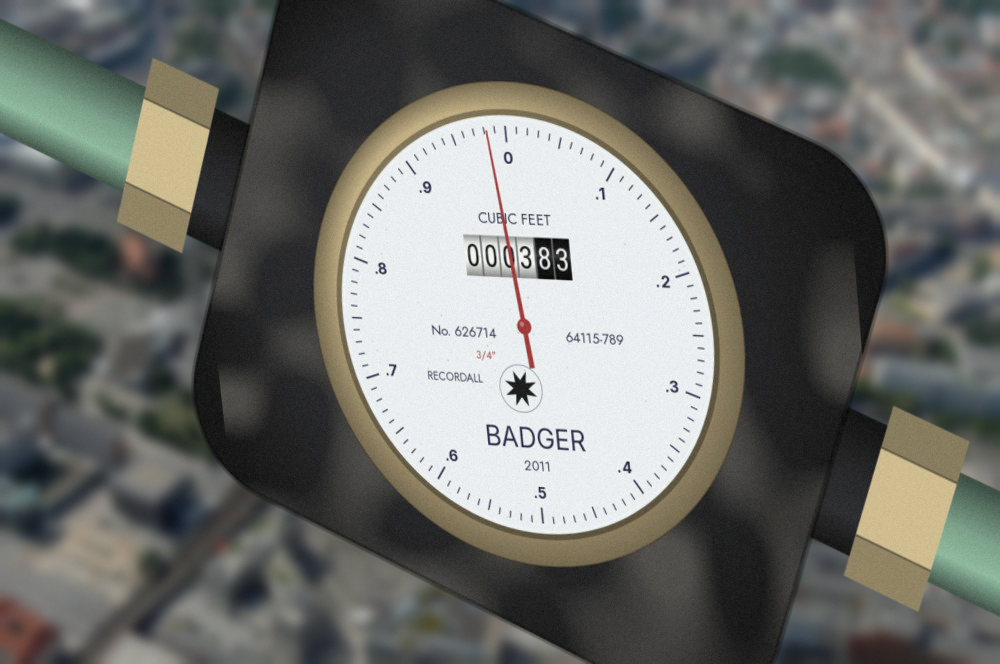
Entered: 382.98 ft³
